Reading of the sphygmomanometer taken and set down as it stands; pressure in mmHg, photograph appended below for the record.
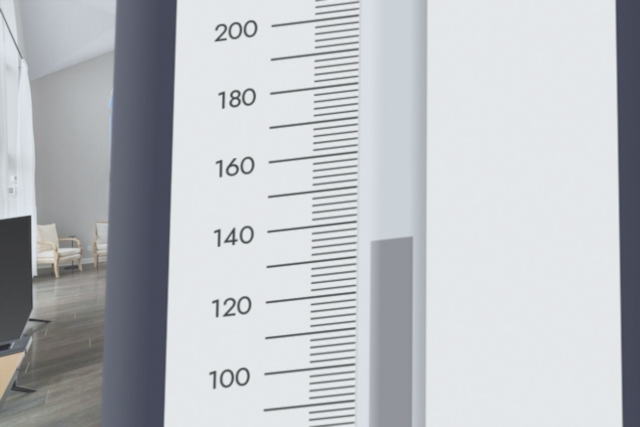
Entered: 134 mmHg
